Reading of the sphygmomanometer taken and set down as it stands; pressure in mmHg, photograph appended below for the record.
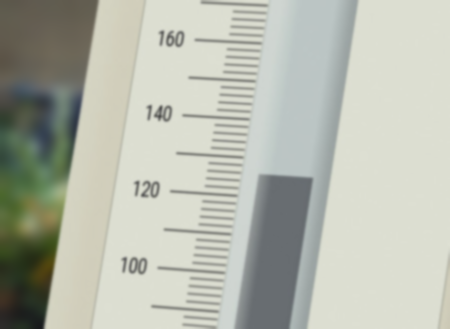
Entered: 126 mmHg
